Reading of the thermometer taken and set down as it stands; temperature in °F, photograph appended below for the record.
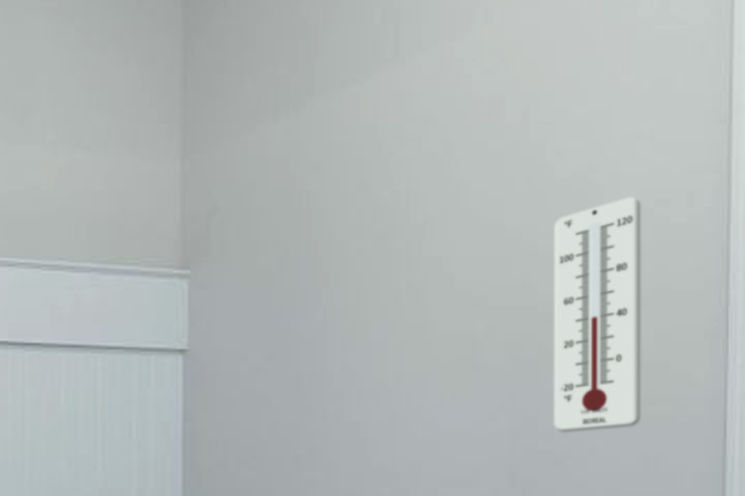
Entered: 40 °F
